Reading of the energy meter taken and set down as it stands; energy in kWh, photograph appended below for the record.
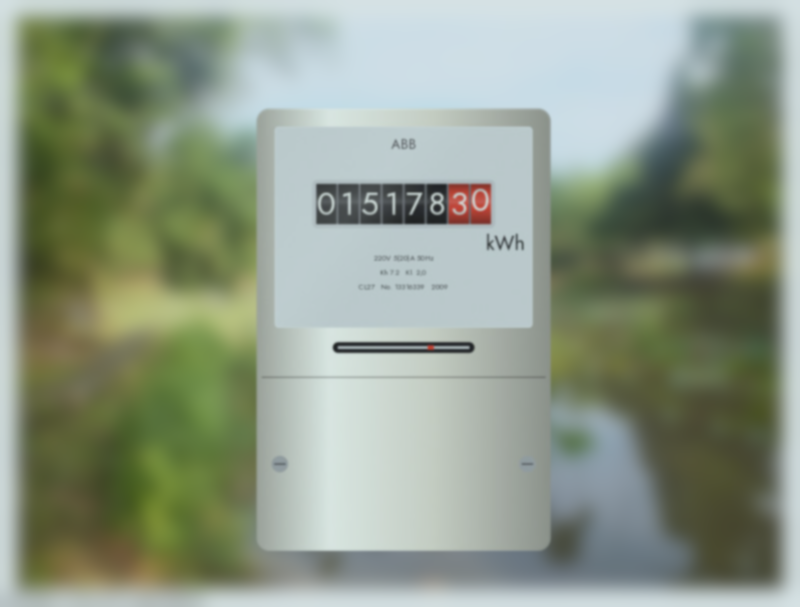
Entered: 15178.30 kWh
